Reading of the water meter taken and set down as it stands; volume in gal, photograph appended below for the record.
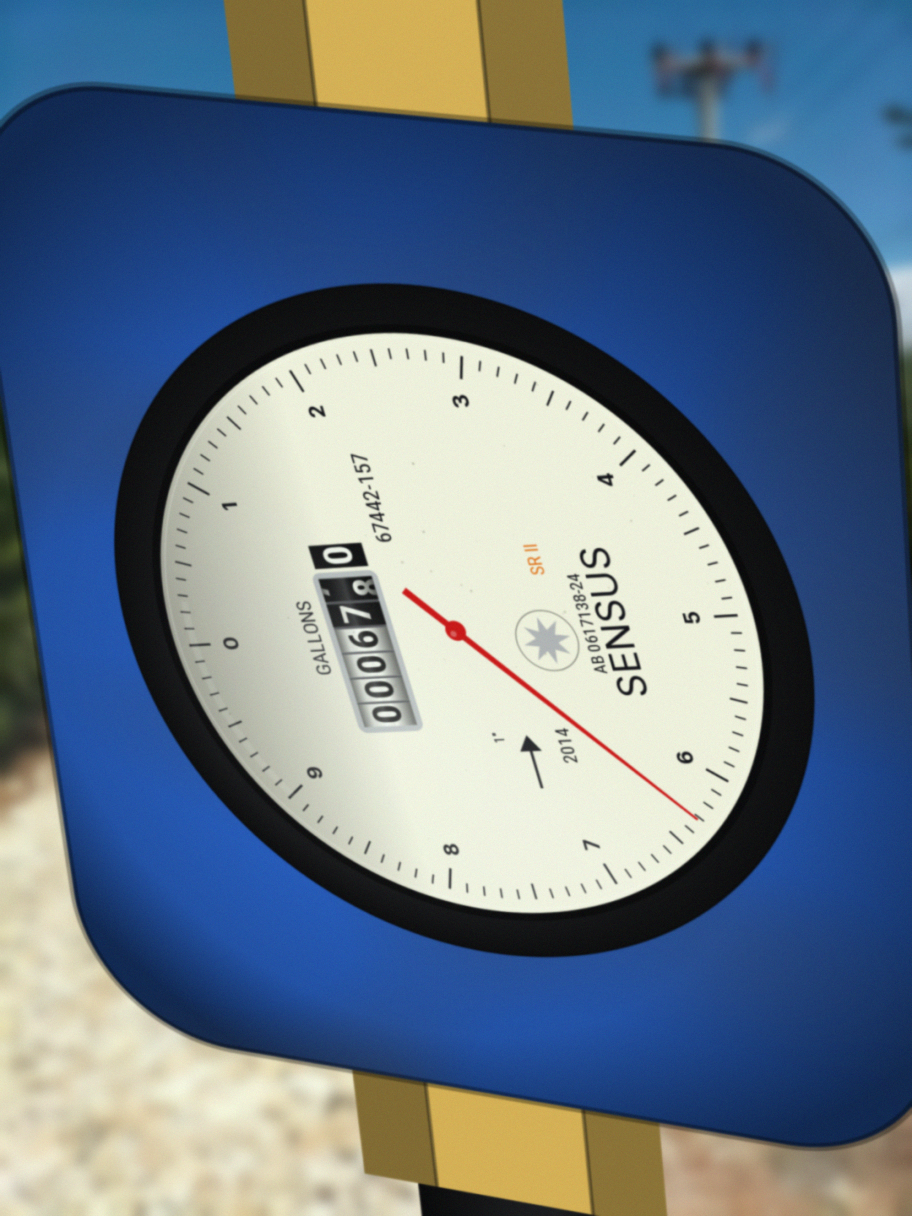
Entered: 6776.3 gal
